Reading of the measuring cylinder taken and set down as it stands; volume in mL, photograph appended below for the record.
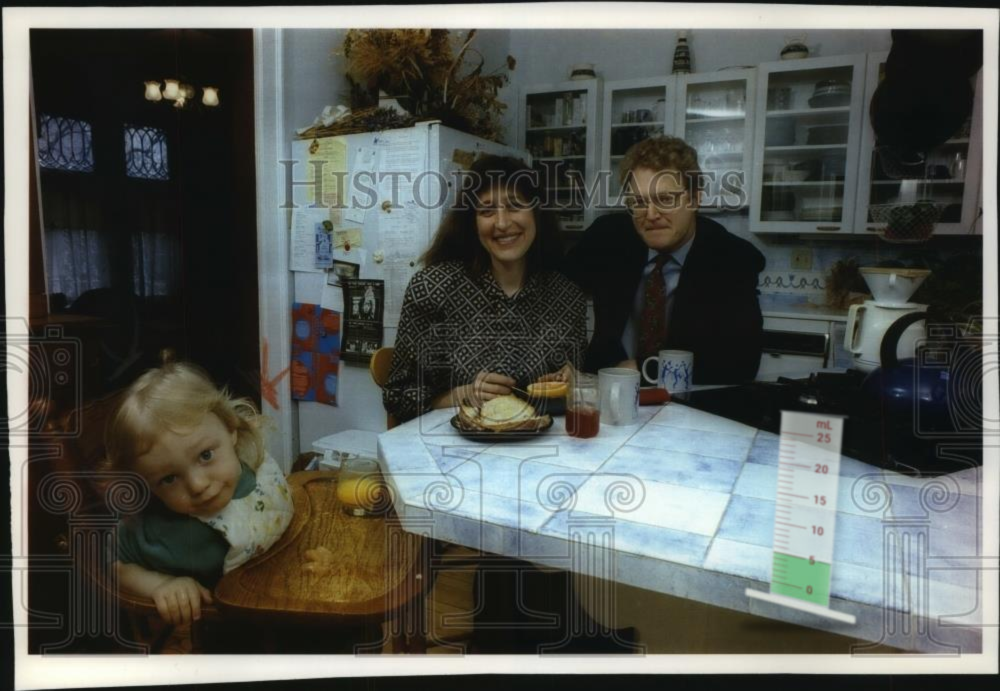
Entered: 5 mL
